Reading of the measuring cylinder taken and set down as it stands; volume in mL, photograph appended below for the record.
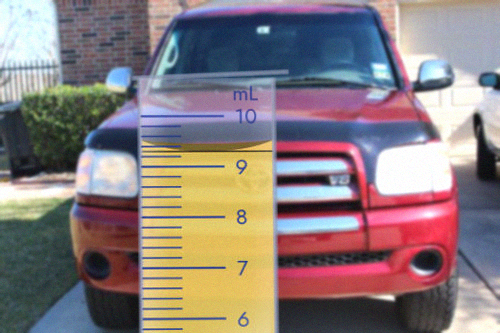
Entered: 9.3 mL
